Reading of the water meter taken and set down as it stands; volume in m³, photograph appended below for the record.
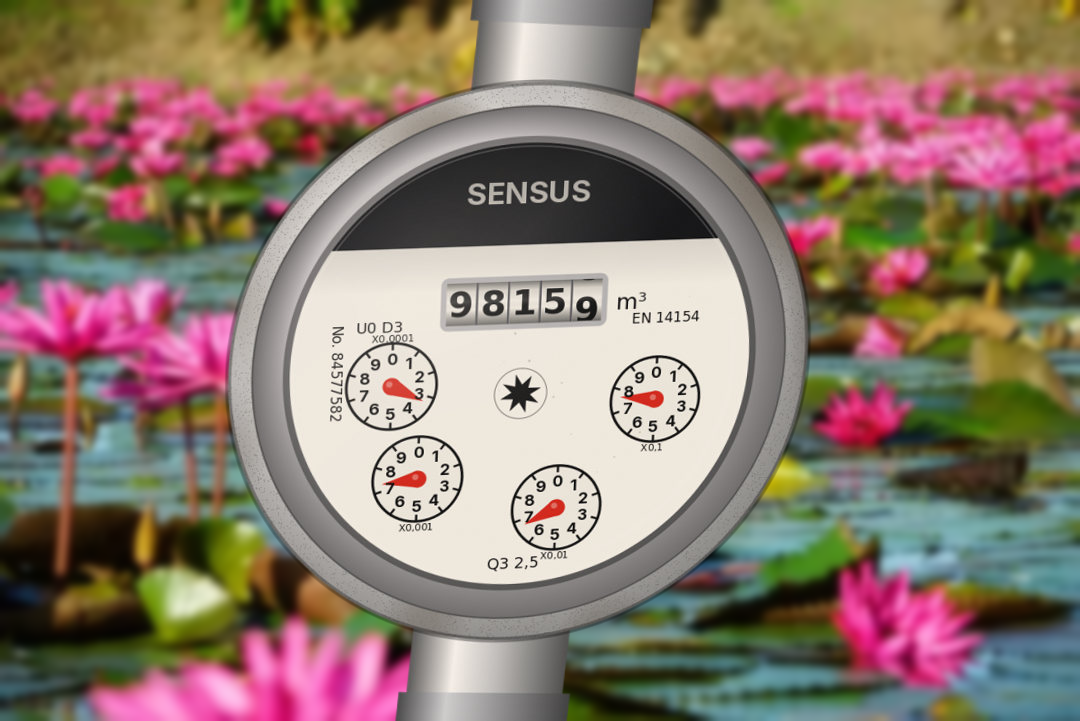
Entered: 98158.7673 m³
